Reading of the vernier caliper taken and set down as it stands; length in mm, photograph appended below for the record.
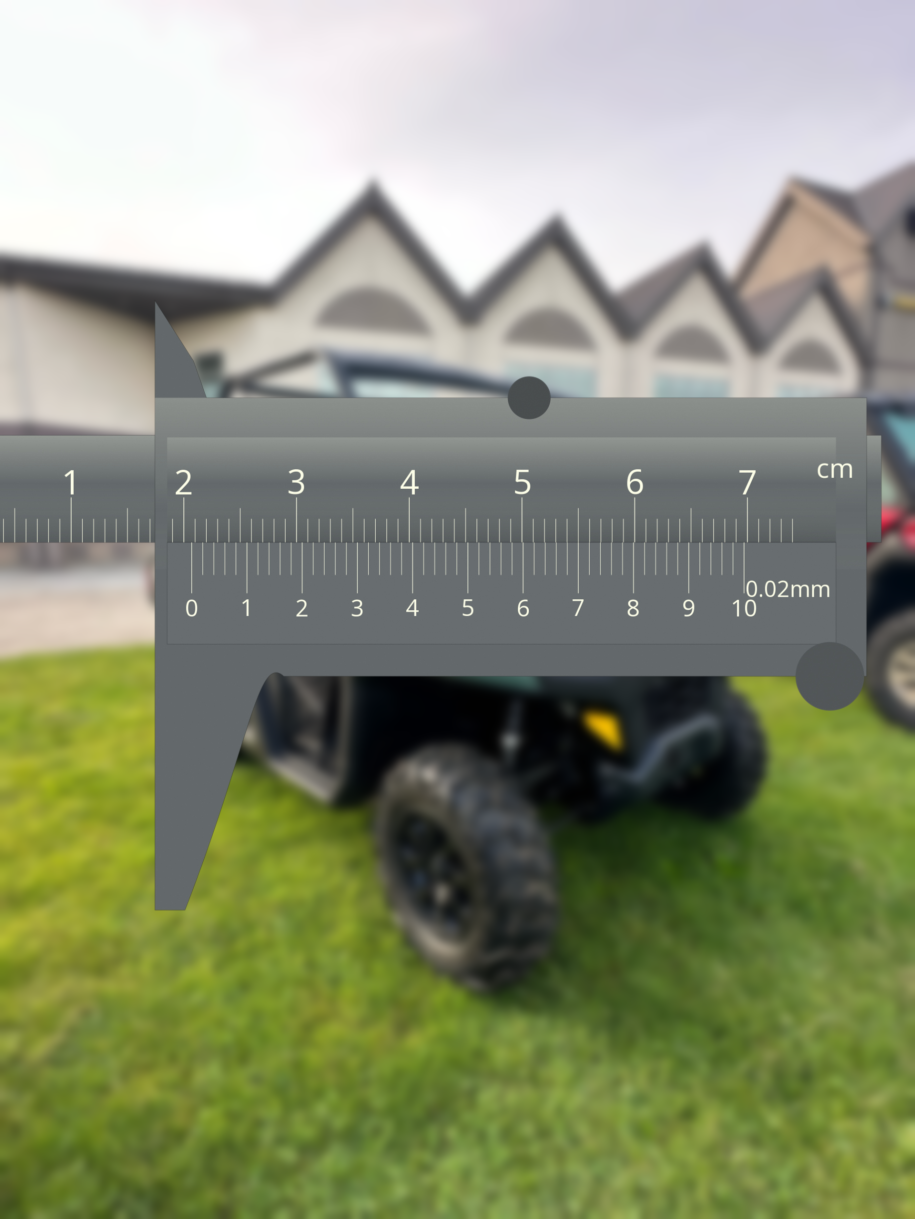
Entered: 20.7 mm
